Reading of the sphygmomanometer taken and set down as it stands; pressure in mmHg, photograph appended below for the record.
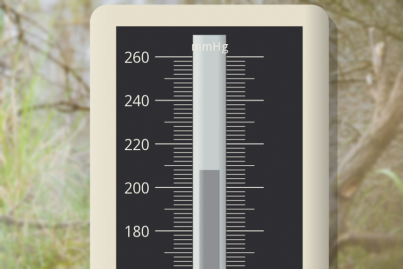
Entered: 208 mmHg
